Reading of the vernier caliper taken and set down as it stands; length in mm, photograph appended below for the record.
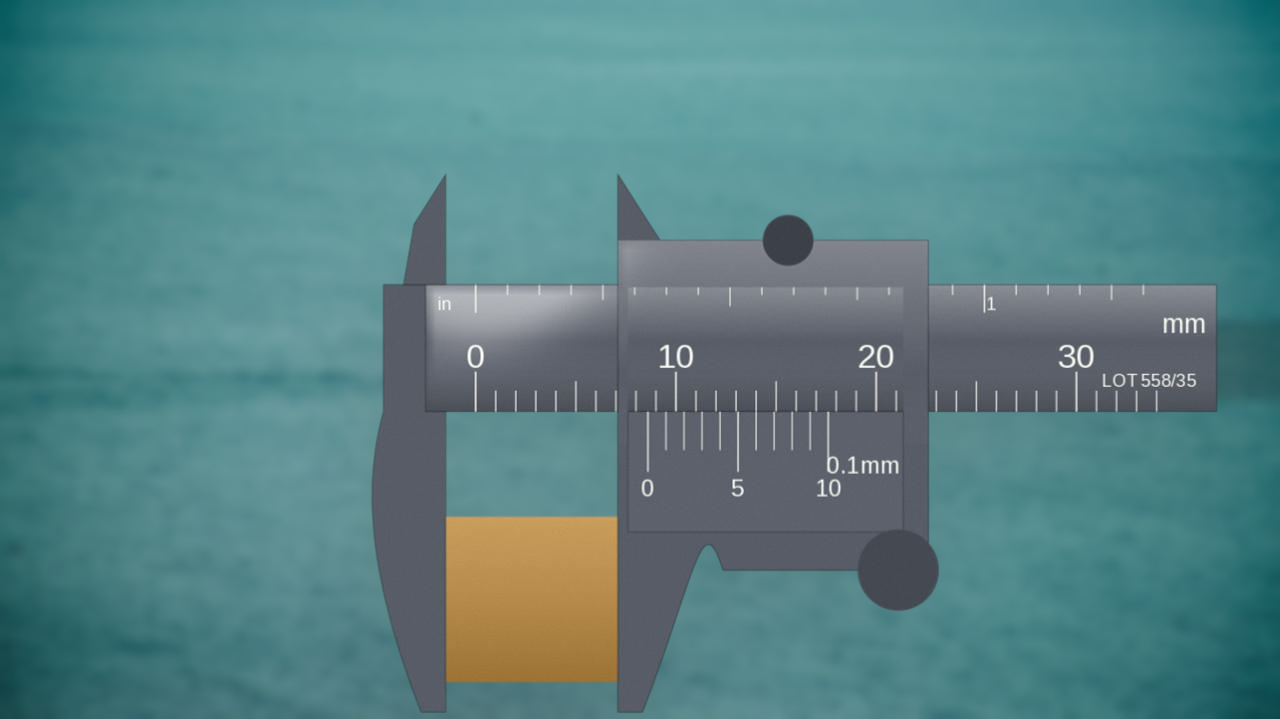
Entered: 8.6 mm
